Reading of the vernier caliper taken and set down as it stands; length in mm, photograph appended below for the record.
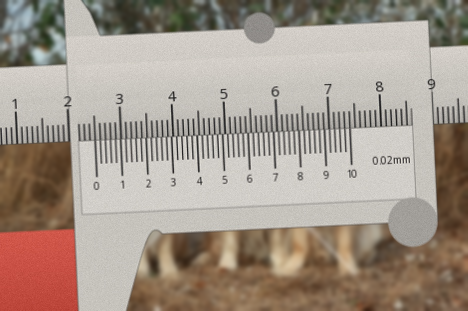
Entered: 25.0 mm
